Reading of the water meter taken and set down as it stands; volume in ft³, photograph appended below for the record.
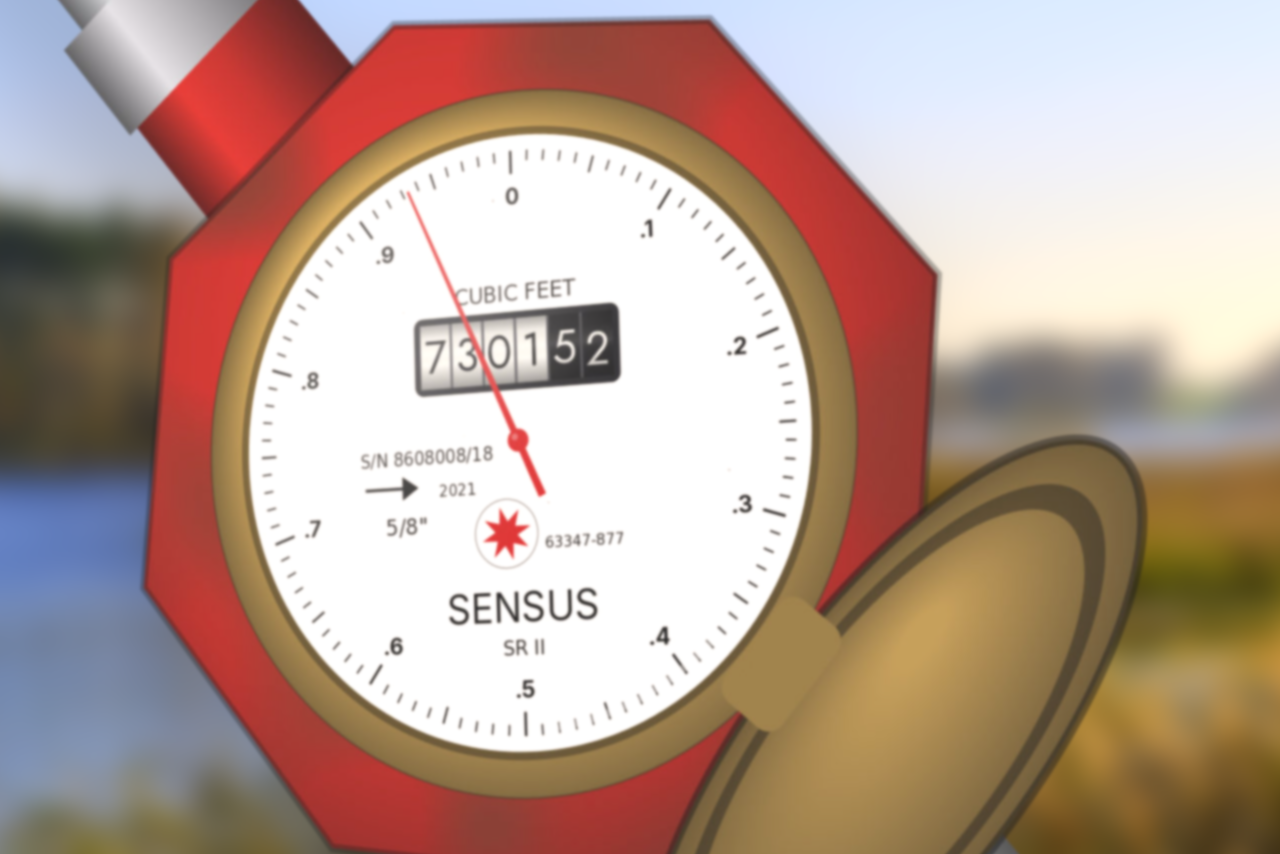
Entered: 730151.93 ft³
